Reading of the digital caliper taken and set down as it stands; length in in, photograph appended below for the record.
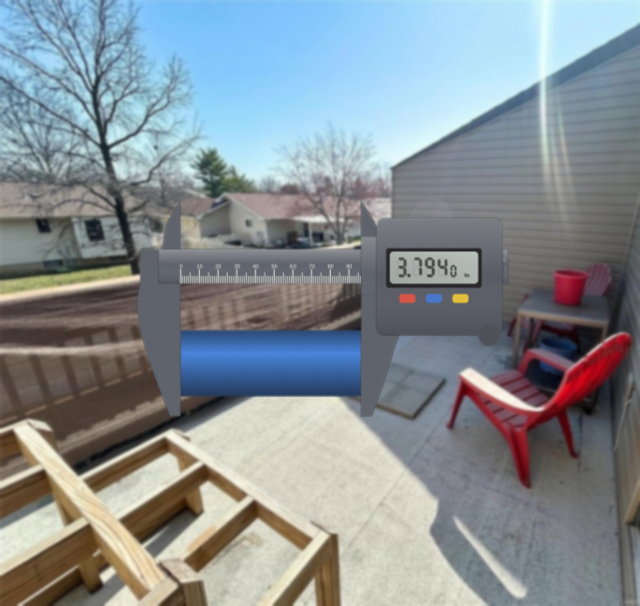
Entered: 3.7940 in
